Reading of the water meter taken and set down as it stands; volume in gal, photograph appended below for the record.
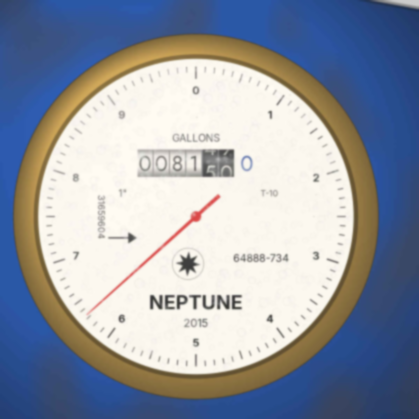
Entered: 81496.3 gal
